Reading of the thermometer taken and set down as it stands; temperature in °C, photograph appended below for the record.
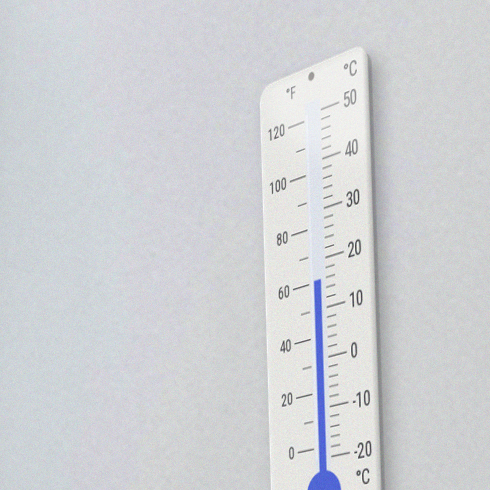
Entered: 16 °C
